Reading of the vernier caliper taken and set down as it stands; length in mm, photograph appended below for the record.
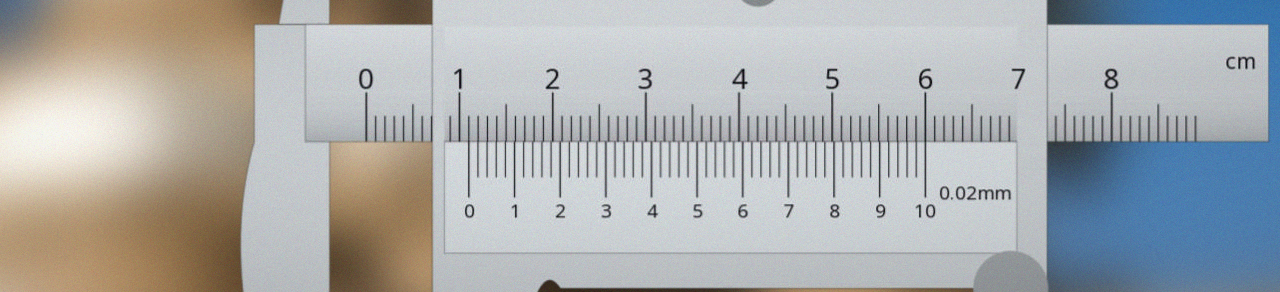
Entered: 11.0 mm
